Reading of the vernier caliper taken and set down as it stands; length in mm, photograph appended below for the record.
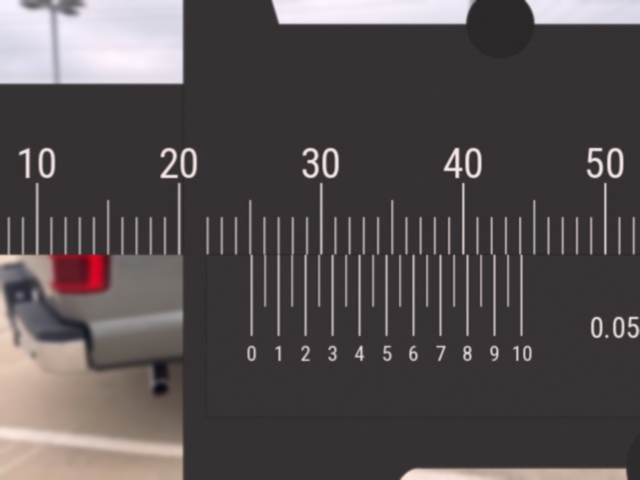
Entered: 25.1 mm
